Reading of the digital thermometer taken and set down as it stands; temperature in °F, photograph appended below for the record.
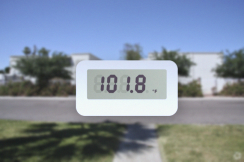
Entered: 101.8 °F
